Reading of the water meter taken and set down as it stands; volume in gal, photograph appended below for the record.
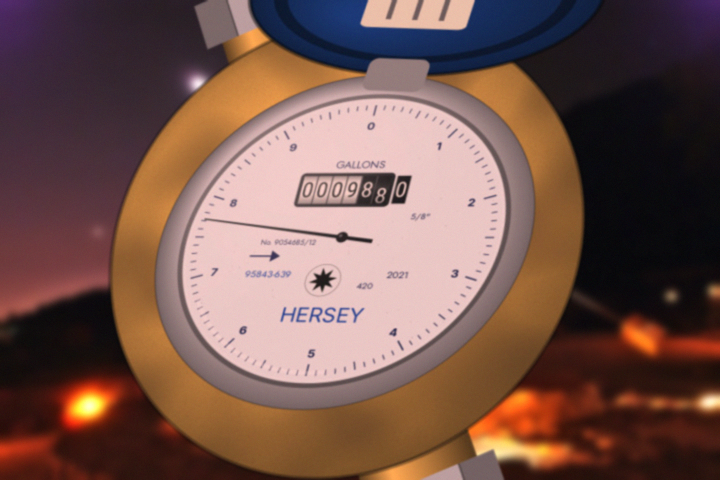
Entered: 9877.7 gal
